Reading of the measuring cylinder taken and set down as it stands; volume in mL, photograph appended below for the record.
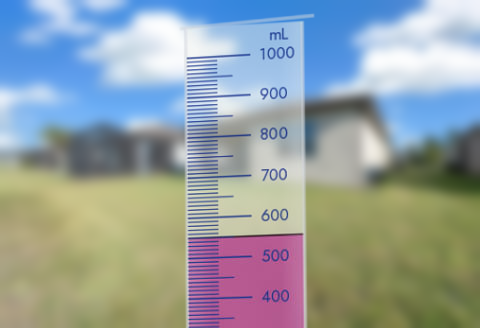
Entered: 550 mL
